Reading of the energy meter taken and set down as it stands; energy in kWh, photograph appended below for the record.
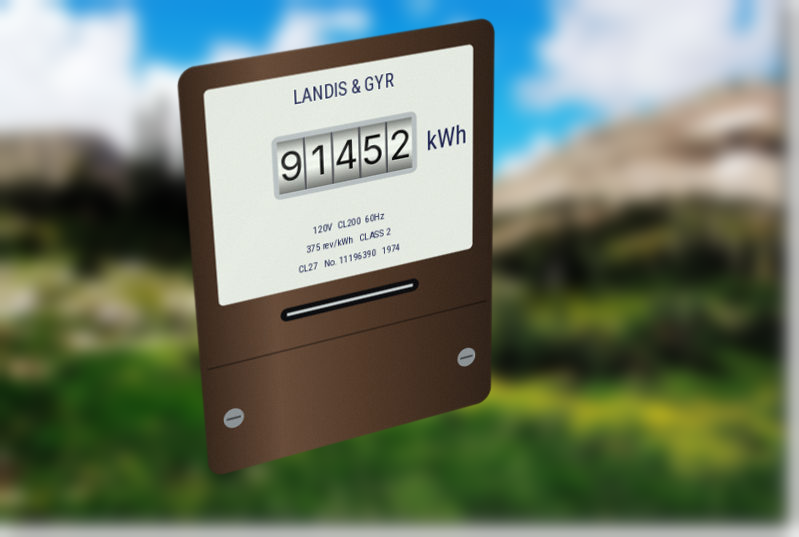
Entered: 91452 kWh
